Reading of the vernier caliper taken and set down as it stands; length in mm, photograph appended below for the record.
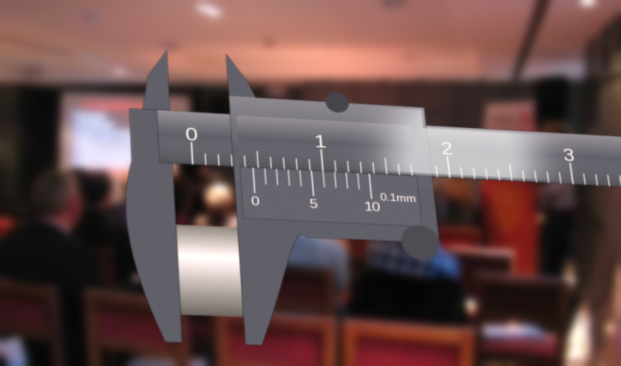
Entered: 4.6 mm
